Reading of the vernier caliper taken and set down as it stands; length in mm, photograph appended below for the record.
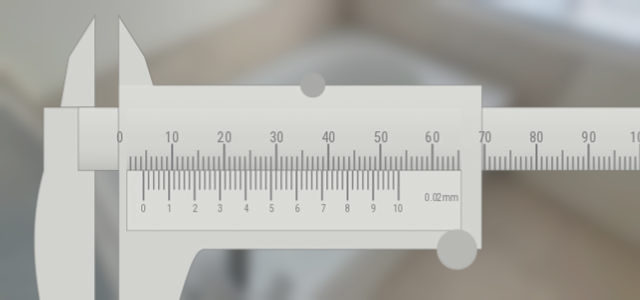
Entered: 4.5 mm
